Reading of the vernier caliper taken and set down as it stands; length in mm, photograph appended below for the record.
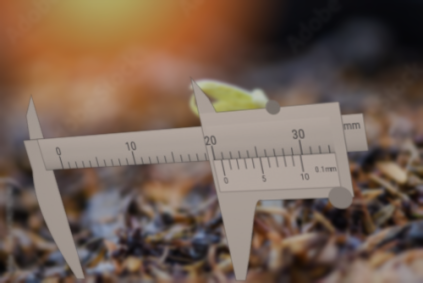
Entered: 20.8 mm
